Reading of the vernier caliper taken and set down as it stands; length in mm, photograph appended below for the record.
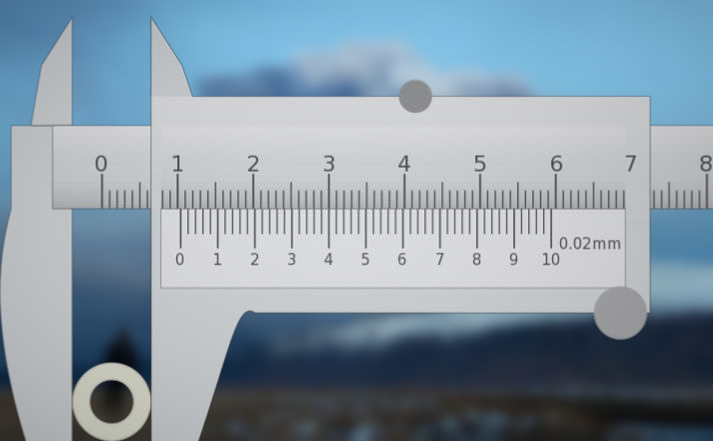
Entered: 10.4 mm
